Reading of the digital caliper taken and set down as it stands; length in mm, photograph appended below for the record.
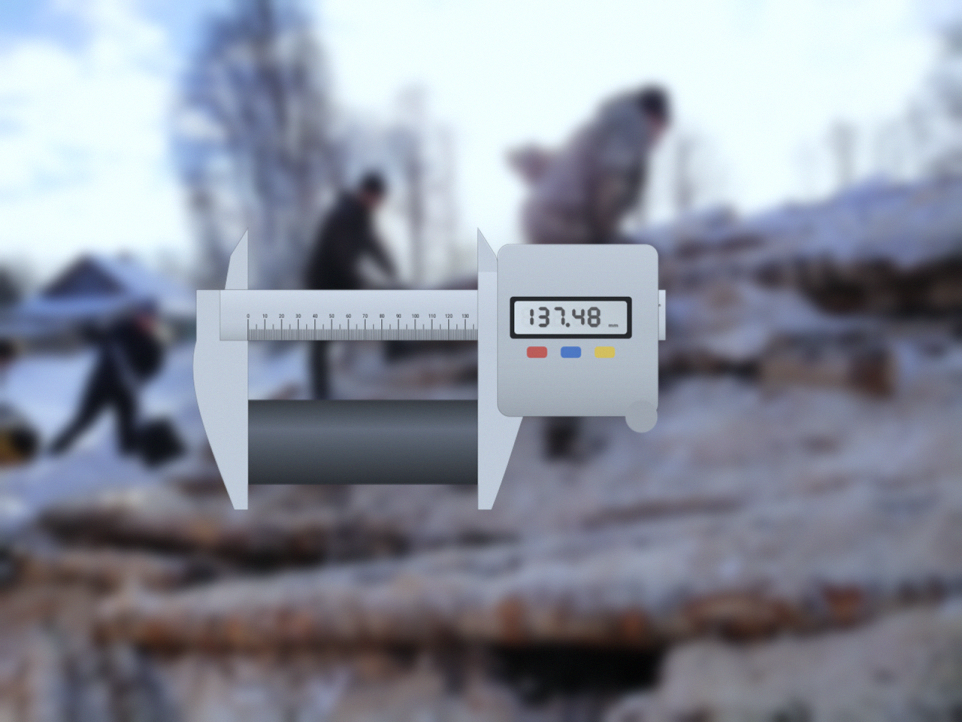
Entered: 137.48 mm
